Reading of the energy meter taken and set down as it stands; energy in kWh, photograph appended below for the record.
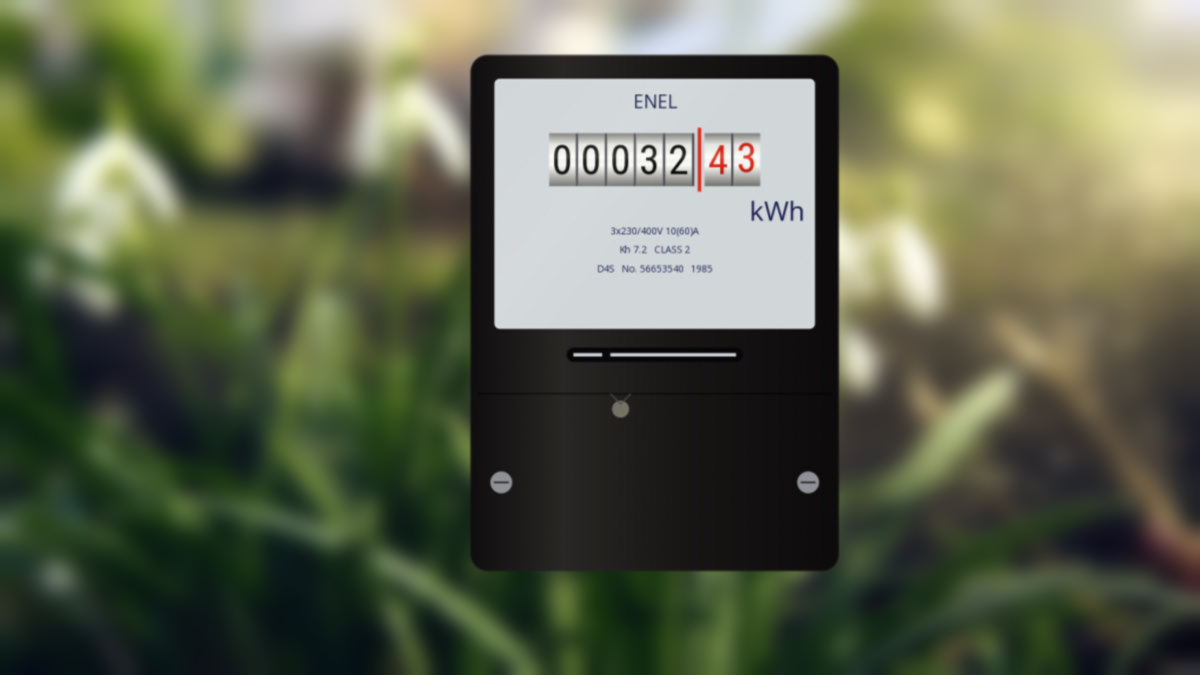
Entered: 32.43 kWh
